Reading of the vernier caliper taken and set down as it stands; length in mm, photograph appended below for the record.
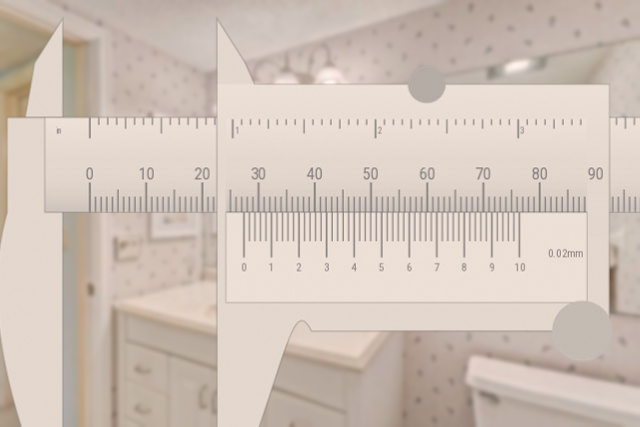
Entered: 27.4 mm
